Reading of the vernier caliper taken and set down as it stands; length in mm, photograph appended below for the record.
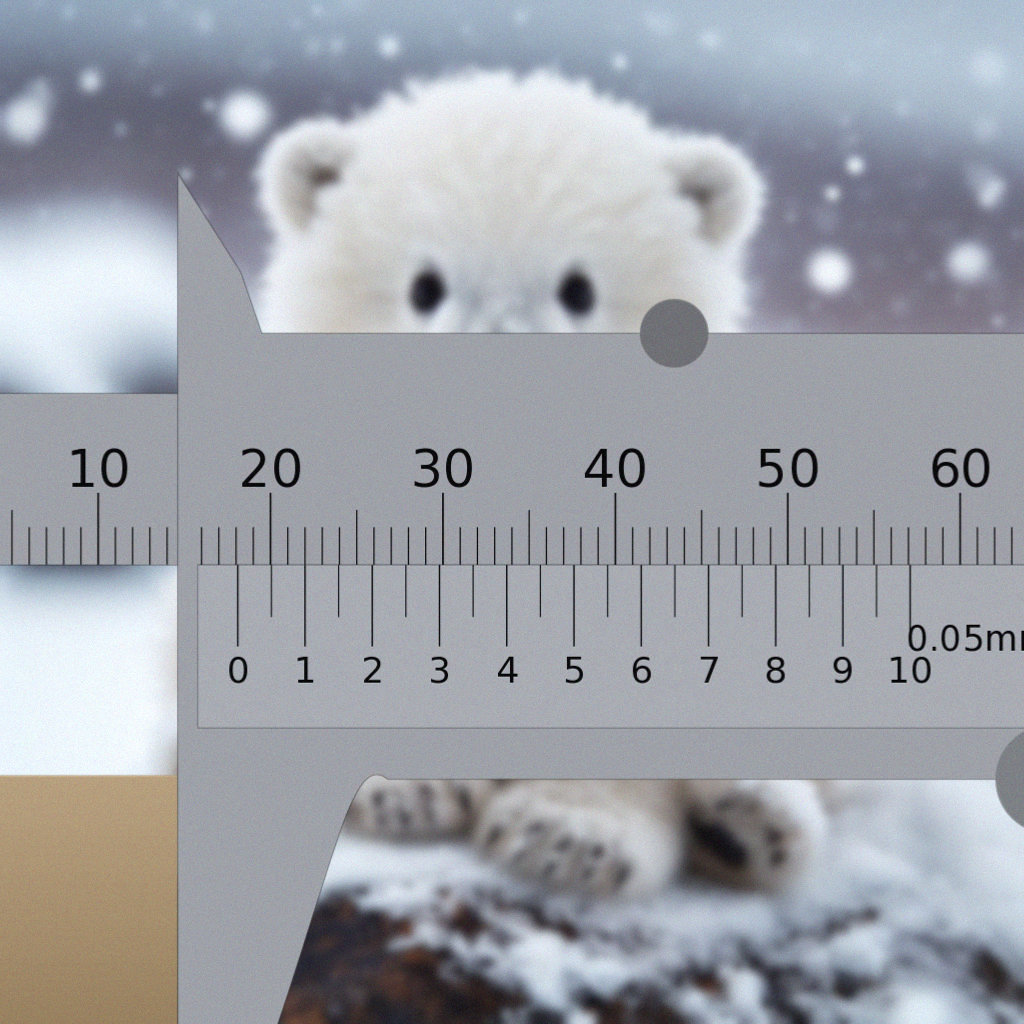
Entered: 18.1 mm
